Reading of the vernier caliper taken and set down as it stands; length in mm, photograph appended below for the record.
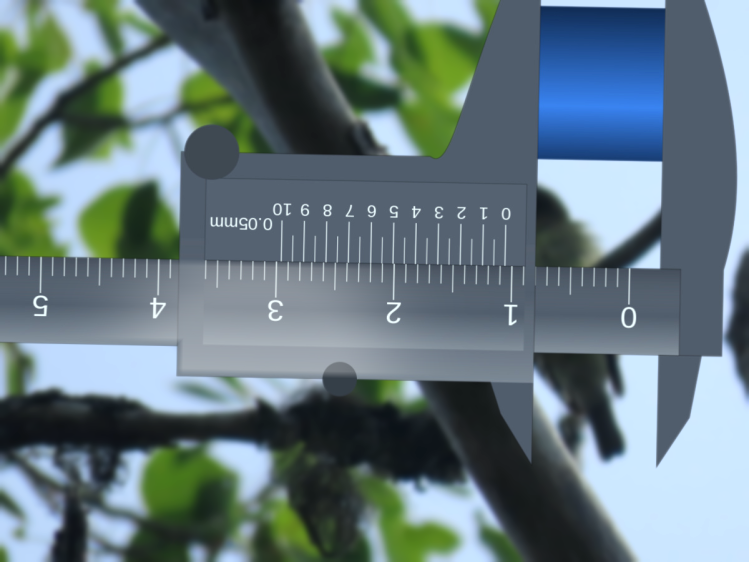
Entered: 10.6 mm
